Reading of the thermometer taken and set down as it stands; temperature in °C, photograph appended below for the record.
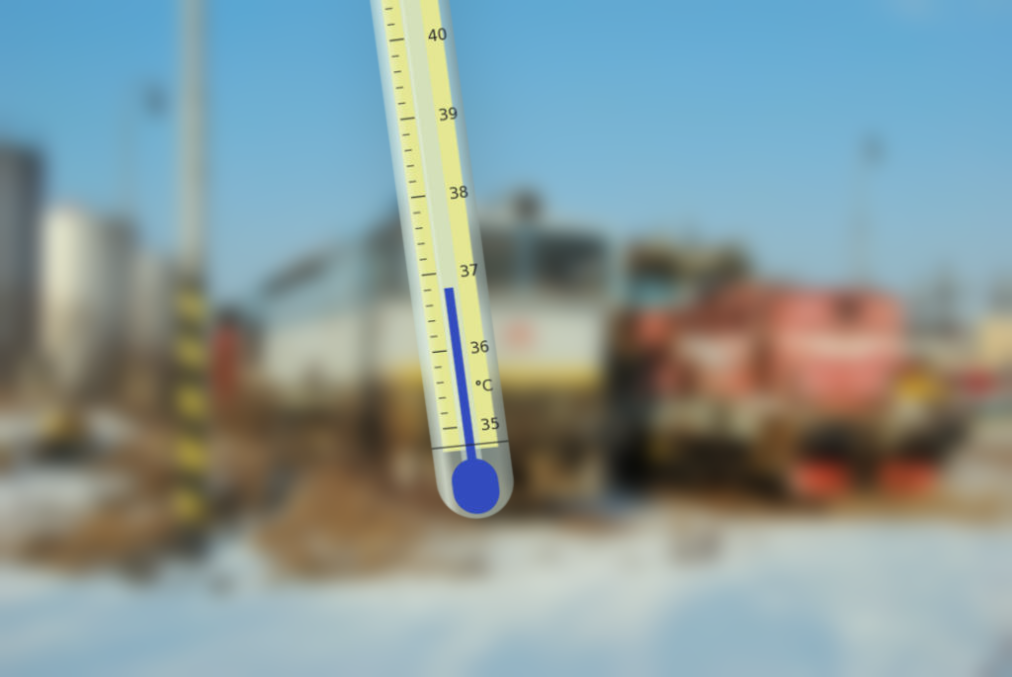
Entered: 36.8 °C
